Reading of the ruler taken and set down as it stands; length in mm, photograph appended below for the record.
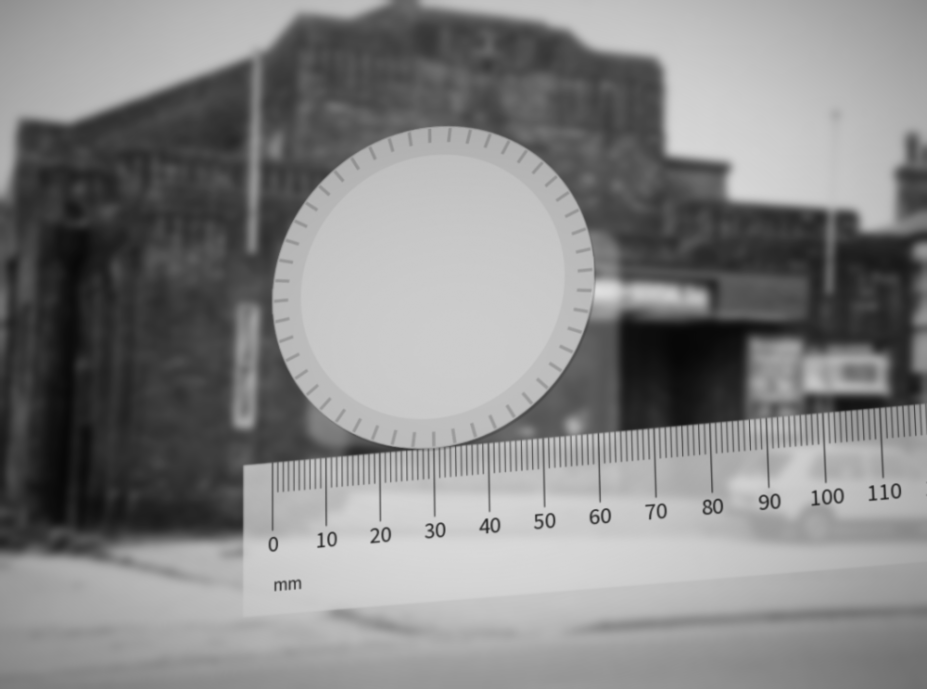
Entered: 60 mm
